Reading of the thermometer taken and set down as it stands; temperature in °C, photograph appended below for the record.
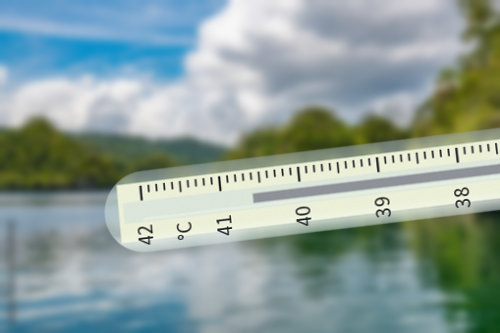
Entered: 40.6 °C
